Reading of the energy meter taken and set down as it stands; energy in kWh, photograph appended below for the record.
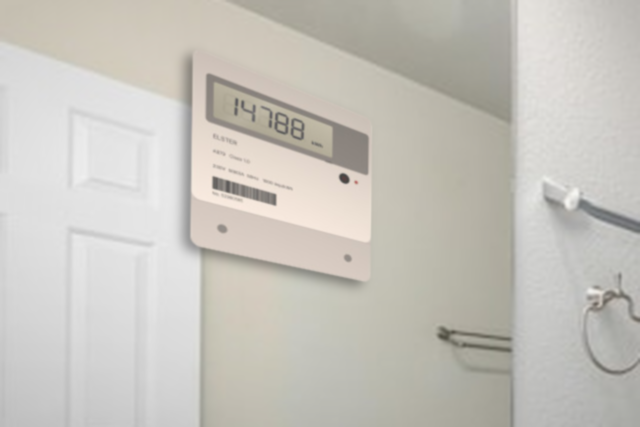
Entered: 14788 kWh
